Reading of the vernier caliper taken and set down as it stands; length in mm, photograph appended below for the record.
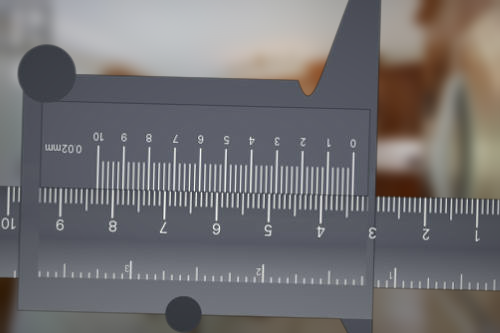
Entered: 34.0 mm
